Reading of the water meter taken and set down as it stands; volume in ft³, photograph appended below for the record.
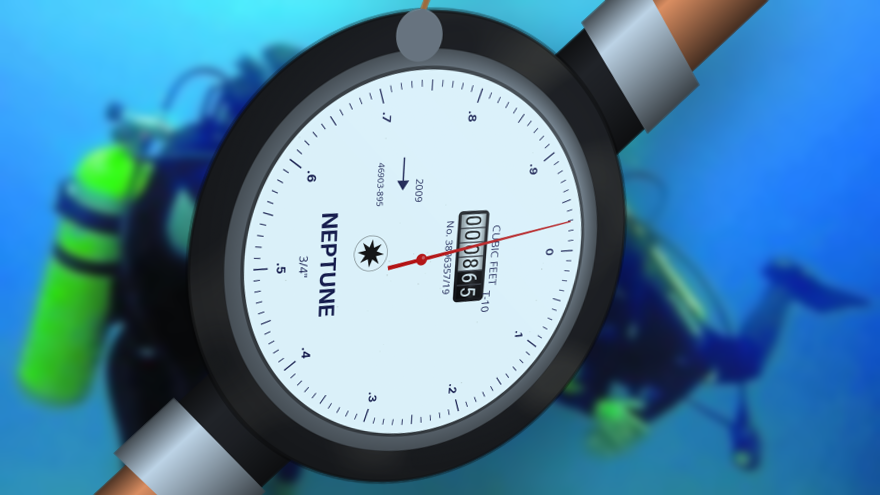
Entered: 864.97 ft³
